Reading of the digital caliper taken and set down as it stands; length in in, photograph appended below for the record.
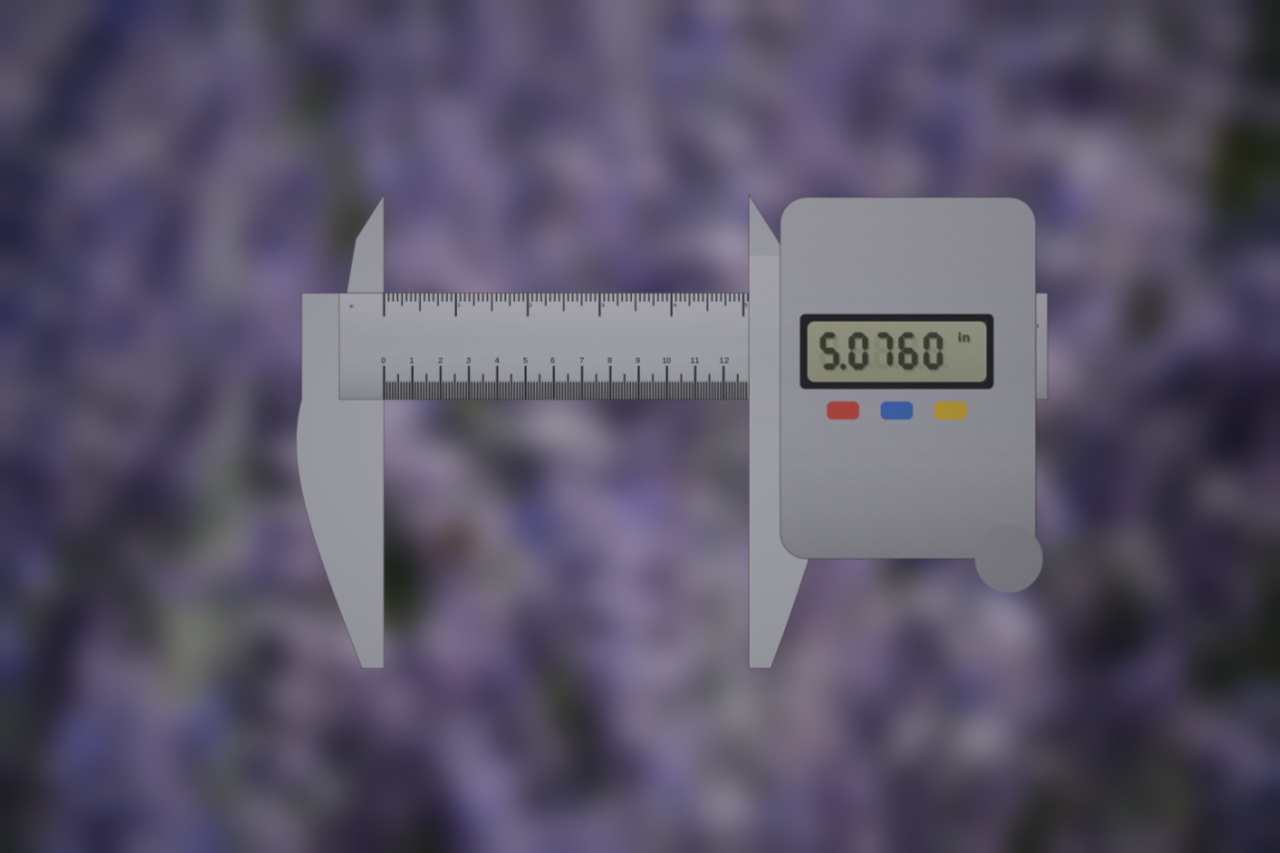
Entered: 5.0760 in
